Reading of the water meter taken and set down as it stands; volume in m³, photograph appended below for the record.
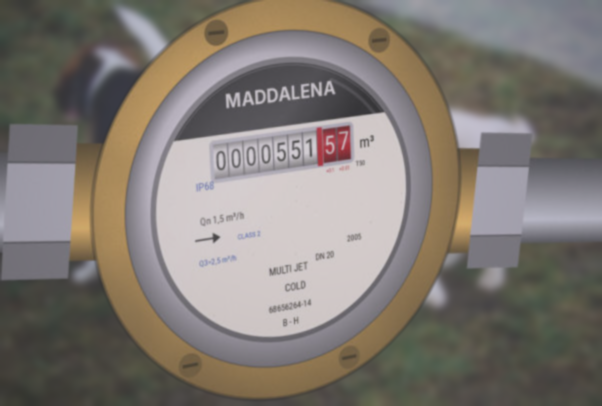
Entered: 551.57 m³
